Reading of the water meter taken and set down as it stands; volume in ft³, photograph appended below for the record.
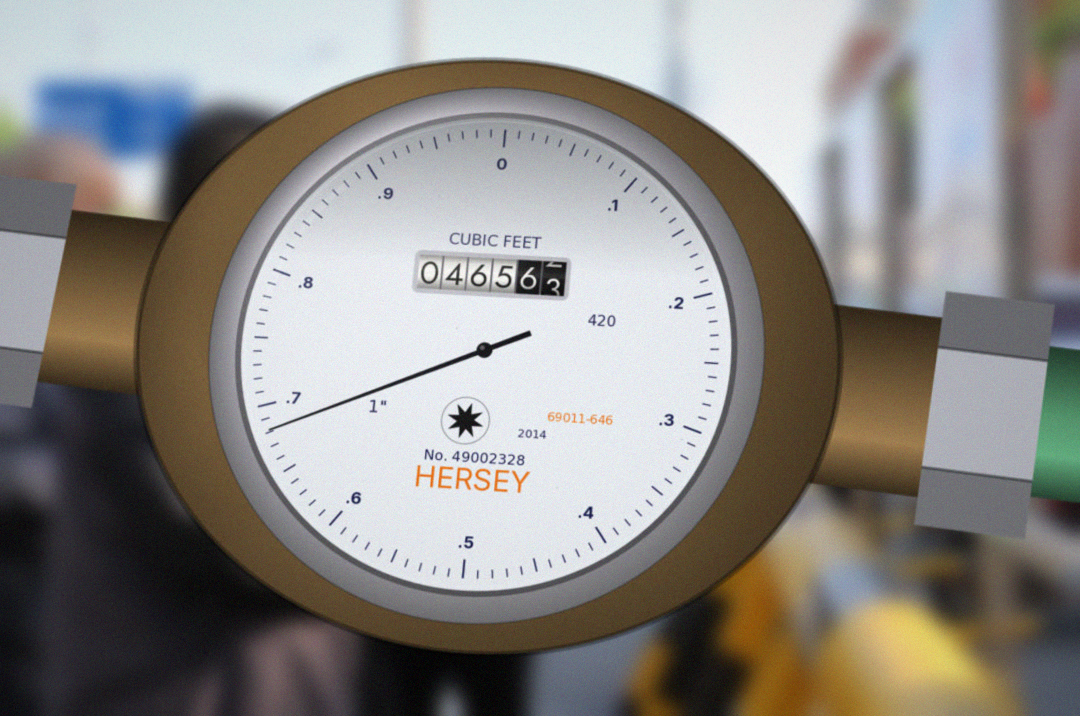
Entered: 46562.68 ft³
